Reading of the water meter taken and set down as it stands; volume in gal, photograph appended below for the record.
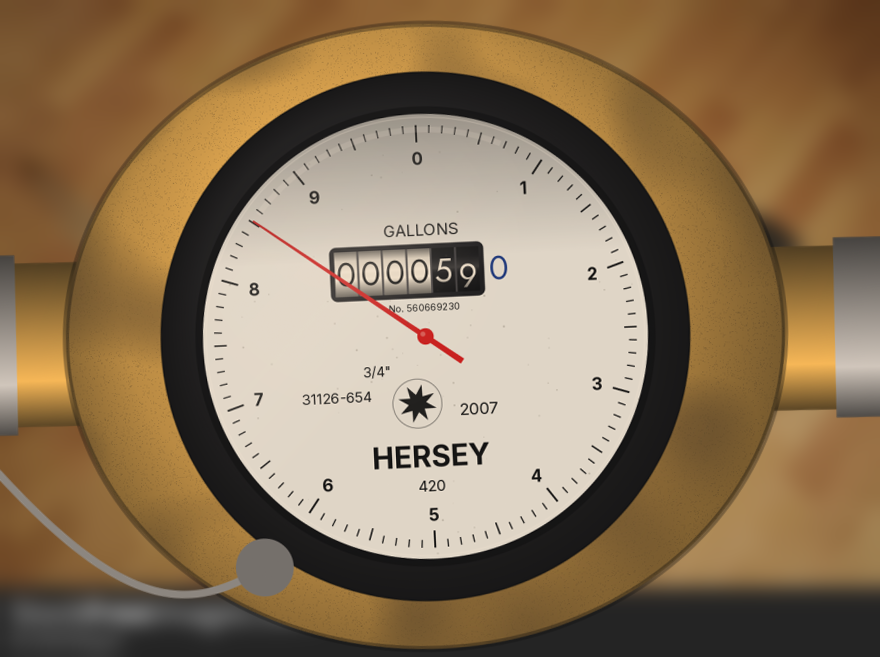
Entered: 588.5 gal
